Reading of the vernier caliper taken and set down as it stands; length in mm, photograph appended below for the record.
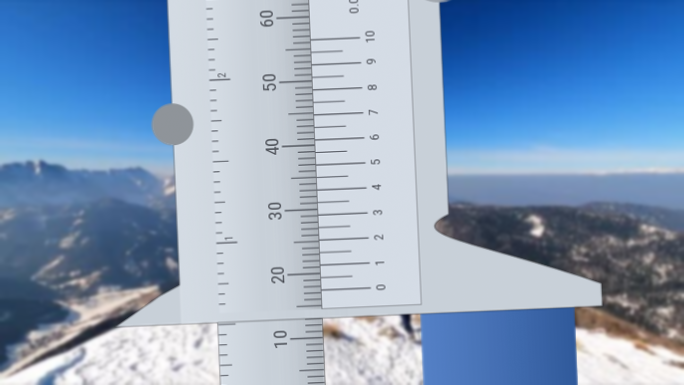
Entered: 17.4 mm
